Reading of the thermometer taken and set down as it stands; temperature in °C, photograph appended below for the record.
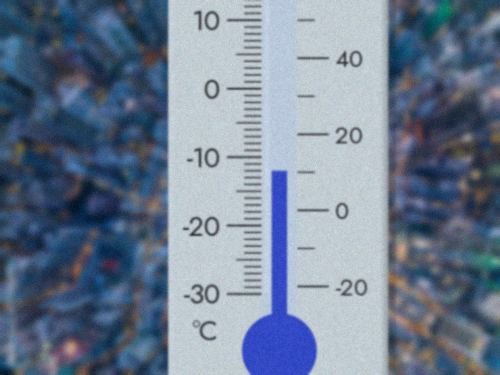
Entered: -12 °C
